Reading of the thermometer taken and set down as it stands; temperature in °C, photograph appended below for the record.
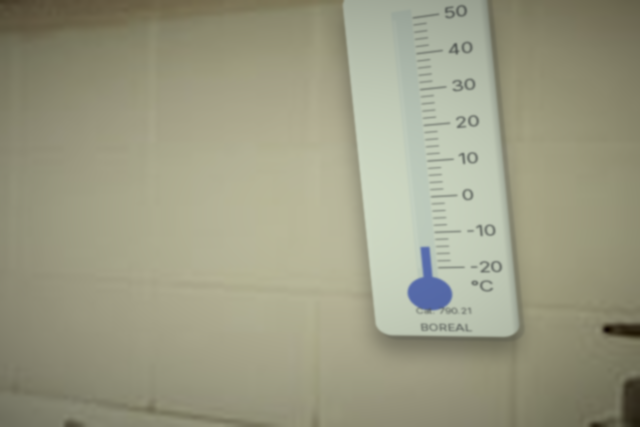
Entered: -14 °C
